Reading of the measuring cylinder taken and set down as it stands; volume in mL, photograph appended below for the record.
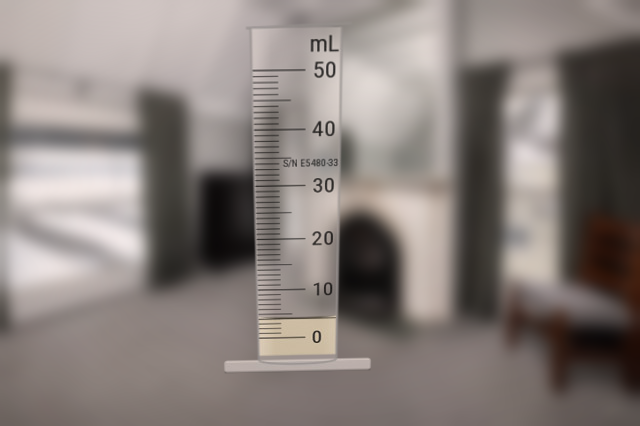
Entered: 4 mL
